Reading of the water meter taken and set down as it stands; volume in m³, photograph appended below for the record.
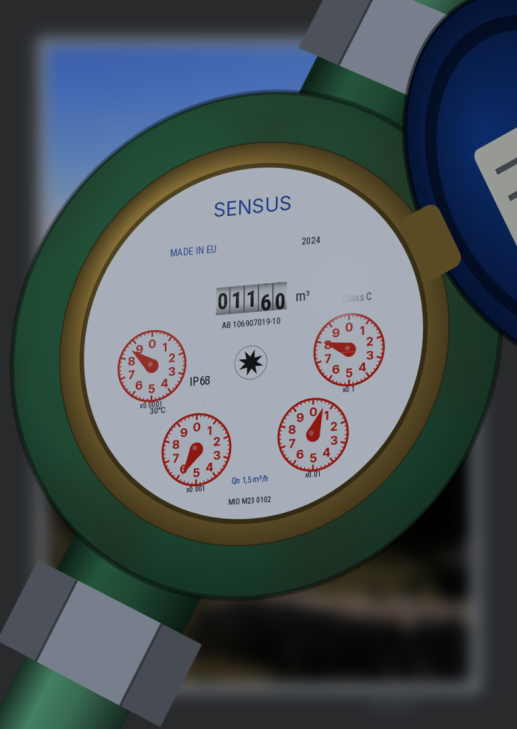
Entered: 1159.8058 m³
